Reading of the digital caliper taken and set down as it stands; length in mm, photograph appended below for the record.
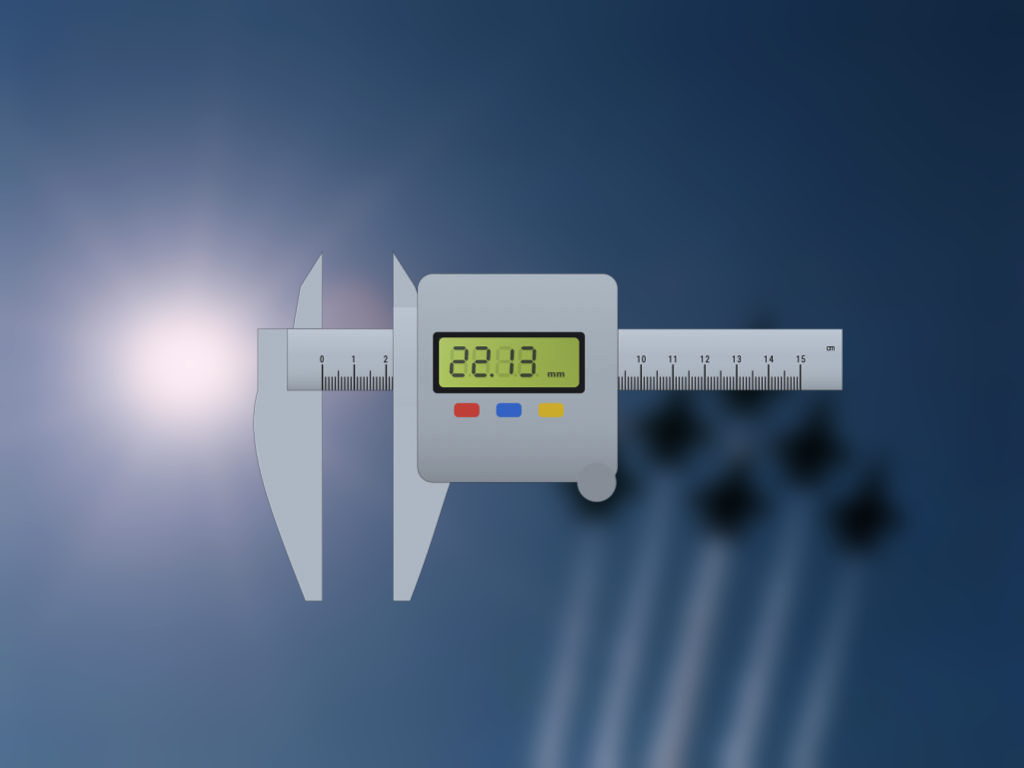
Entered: 22.13 mm
